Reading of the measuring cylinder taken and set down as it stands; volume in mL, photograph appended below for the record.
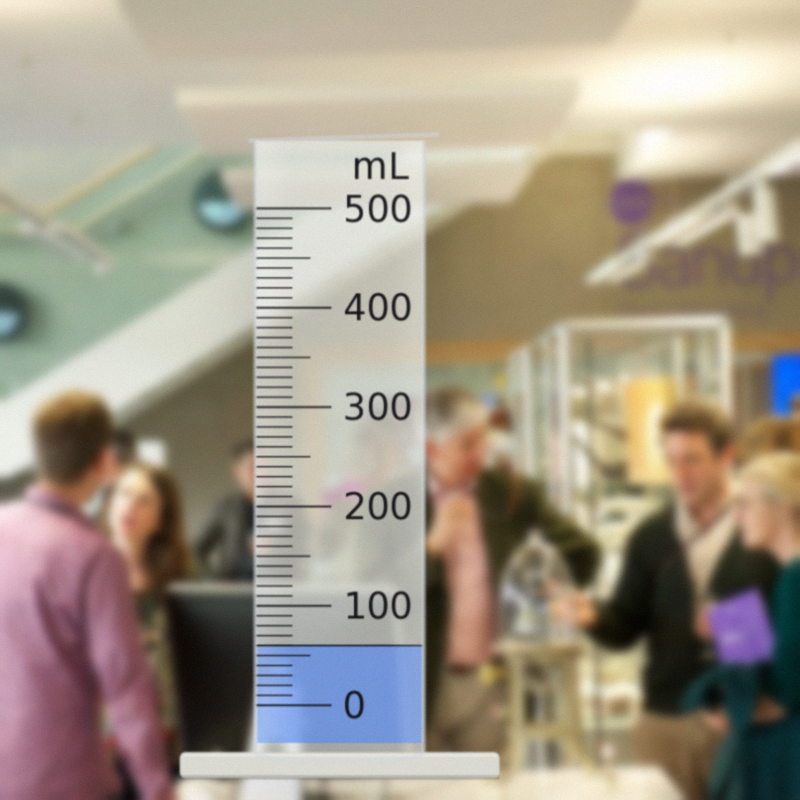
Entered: 60 mL
